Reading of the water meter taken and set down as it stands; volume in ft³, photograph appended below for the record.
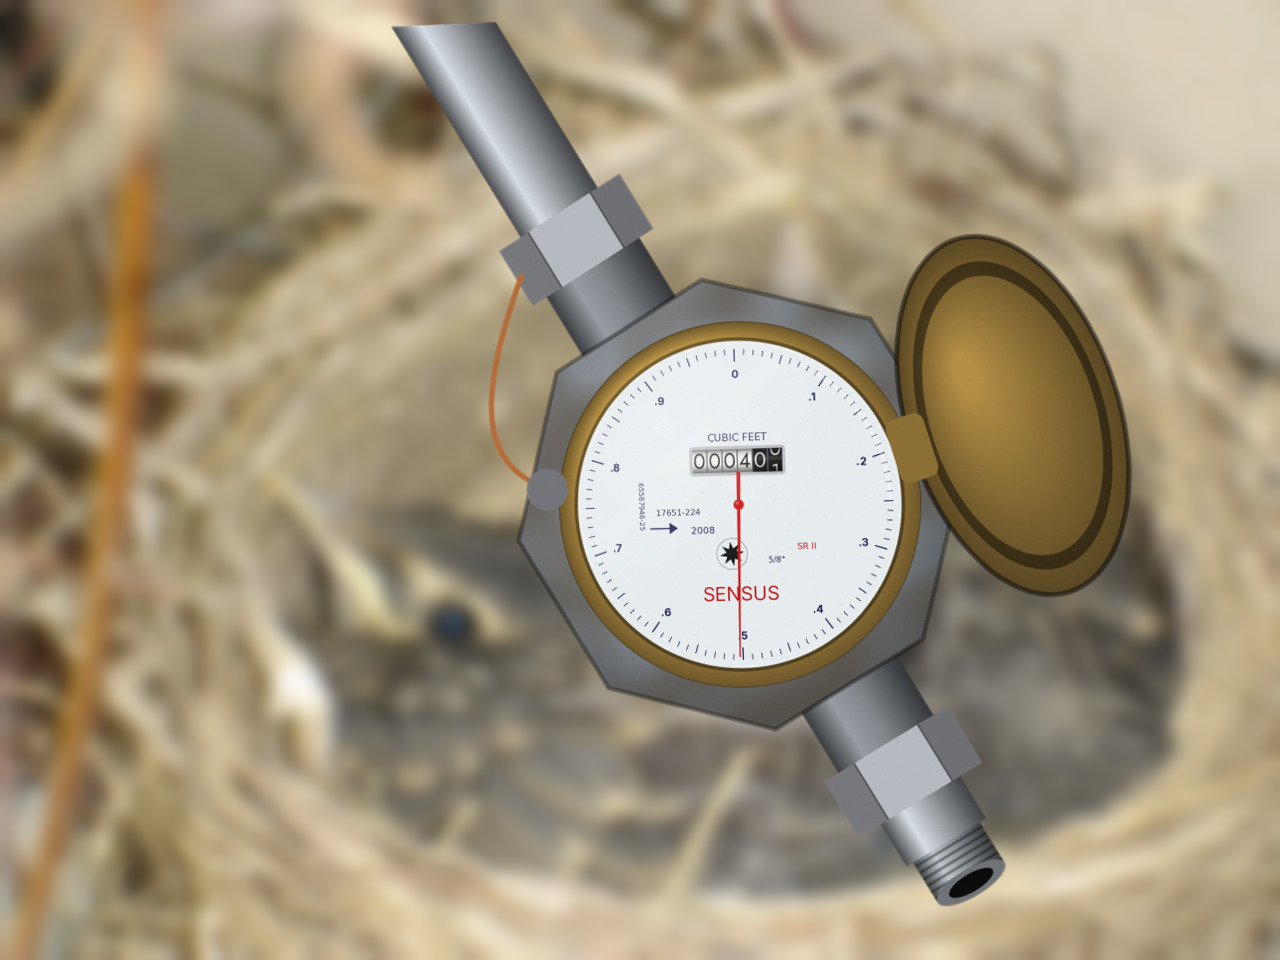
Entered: 400.50 ft³
